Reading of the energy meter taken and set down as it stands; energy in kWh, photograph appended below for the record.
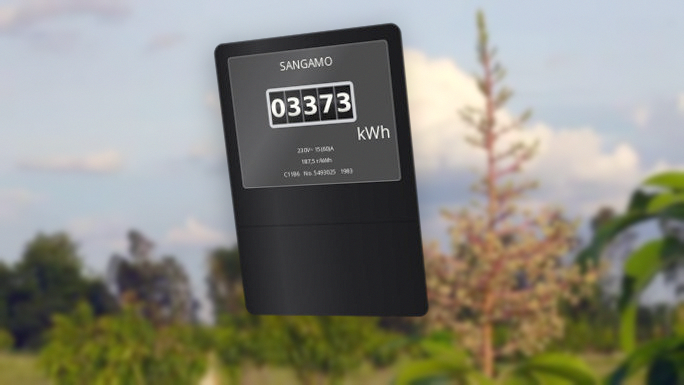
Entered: 3373 kWh
